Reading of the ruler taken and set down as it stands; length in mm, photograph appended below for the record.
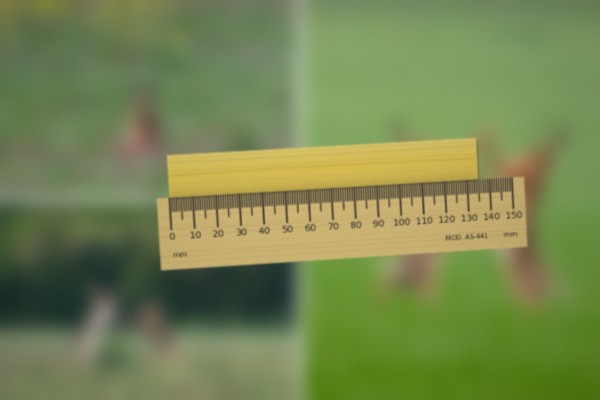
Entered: 135 mm
